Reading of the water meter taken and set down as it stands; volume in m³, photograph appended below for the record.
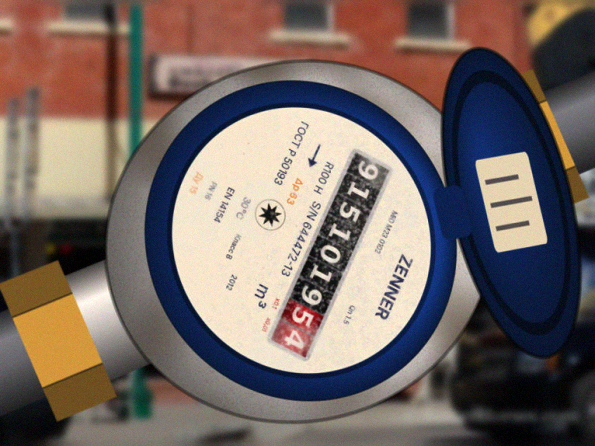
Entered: 9151019.54 m³
